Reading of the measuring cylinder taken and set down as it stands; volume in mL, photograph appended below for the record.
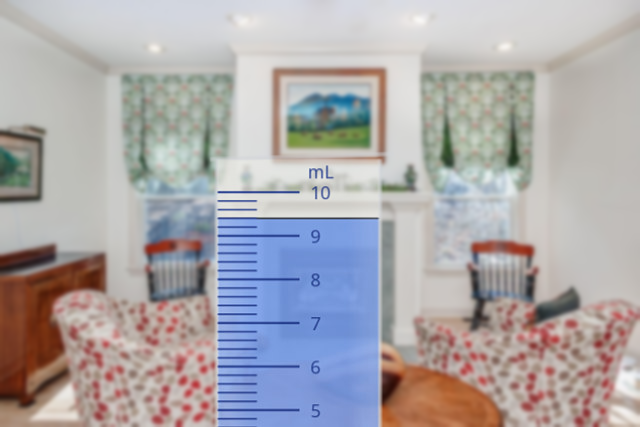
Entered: 9.4 mL
